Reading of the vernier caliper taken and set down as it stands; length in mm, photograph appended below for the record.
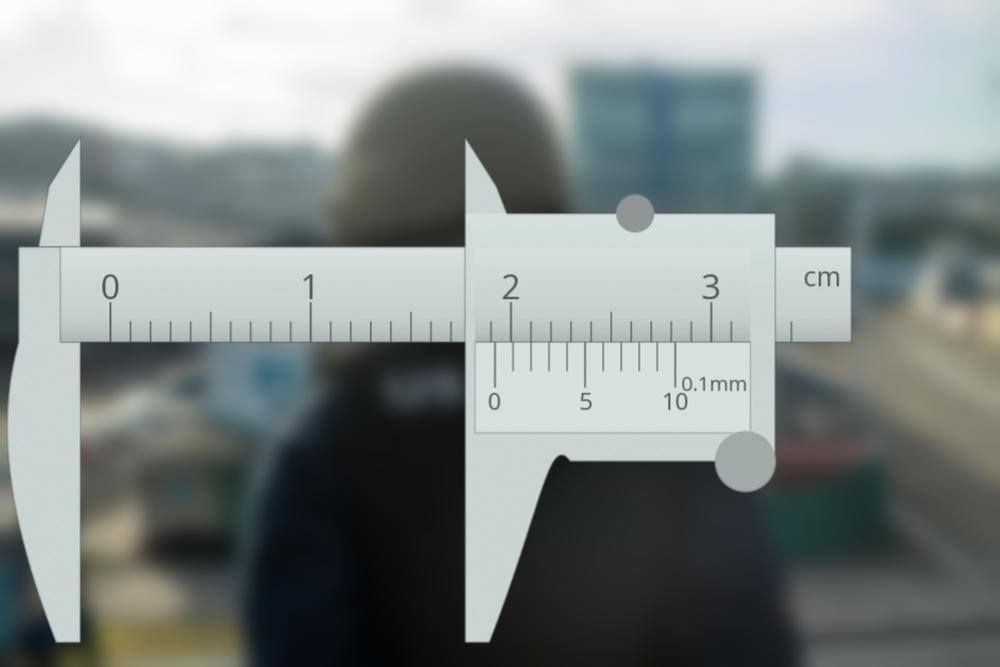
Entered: 19.2 mm
